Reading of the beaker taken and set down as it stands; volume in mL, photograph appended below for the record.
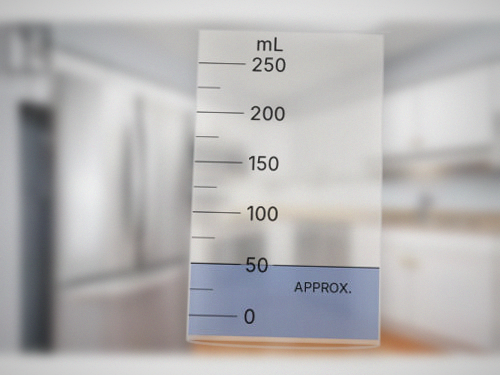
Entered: 50 mL
